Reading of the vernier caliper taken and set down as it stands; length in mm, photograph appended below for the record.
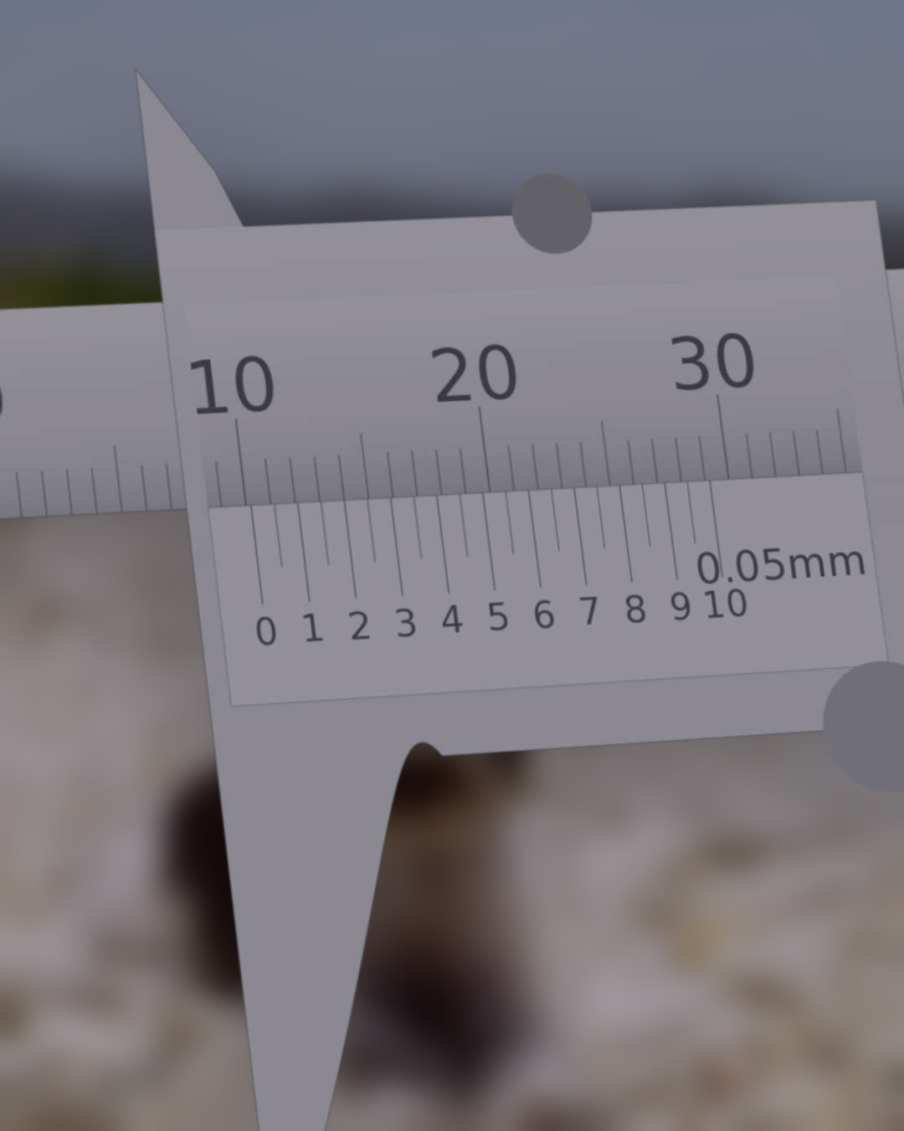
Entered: 10.2 mm
